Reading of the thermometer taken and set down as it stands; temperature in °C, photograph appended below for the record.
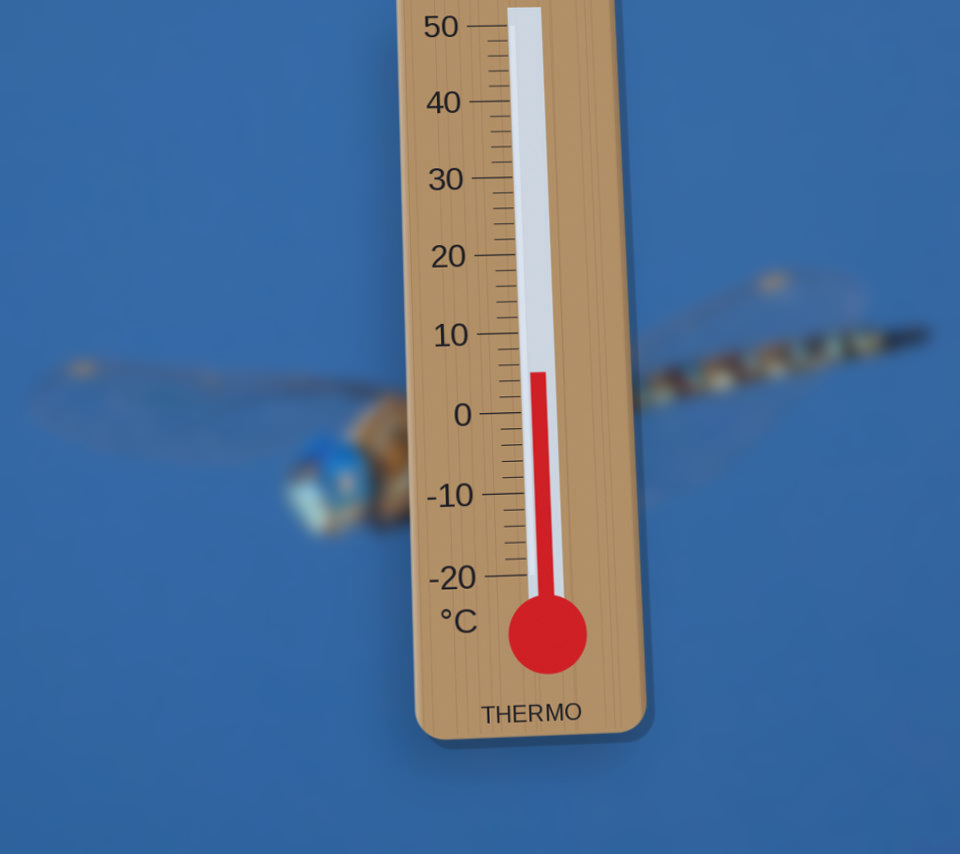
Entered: 5 °C
